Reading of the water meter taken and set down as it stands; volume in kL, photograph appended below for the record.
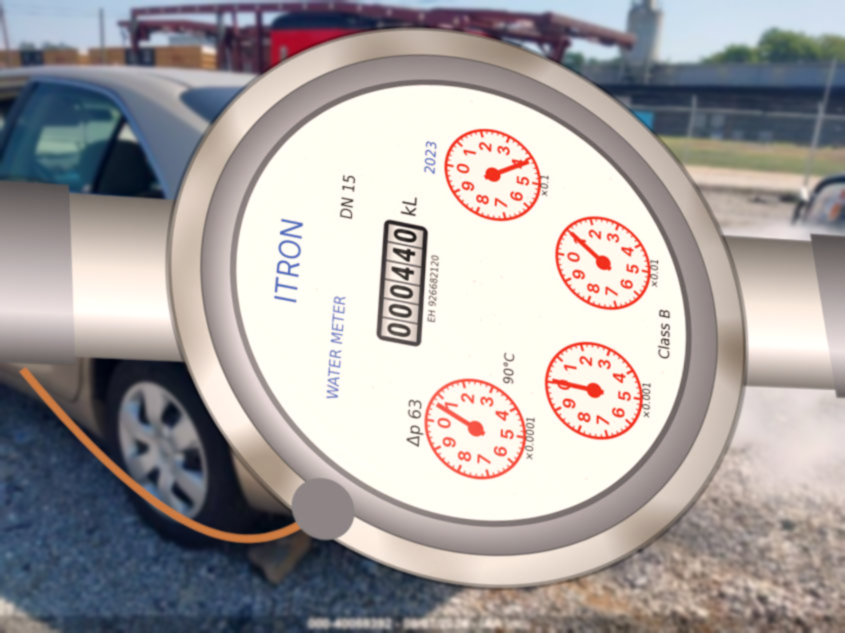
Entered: 440.4100 kL
